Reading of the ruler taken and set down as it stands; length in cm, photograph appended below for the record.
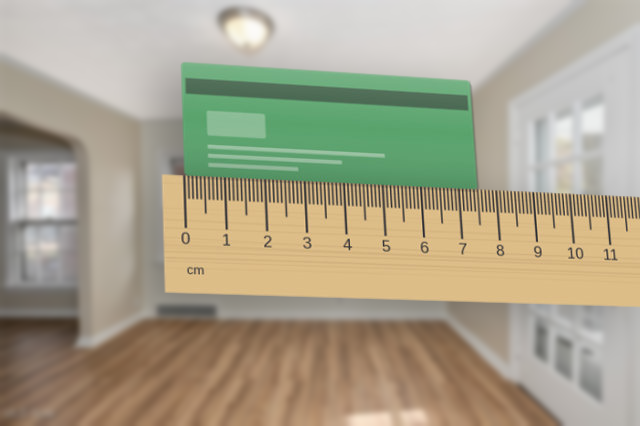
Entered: 7.5 cm
